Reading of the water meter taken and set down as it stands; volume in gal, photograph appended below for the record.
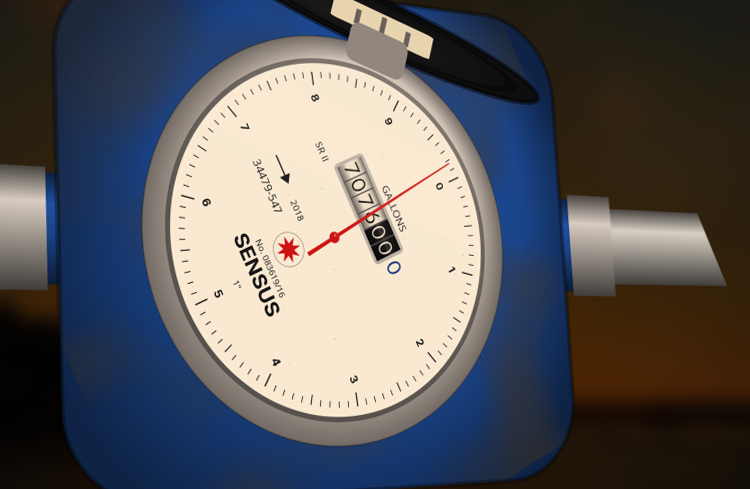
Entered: 7075999.8 gal
